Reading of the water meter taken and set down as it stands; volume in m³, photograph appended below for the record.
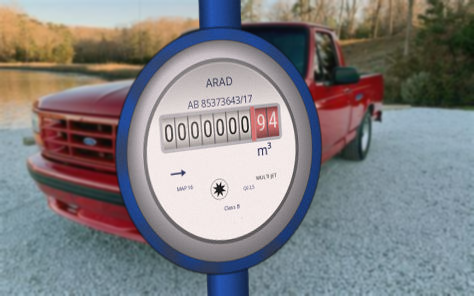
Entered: 0.94 m³
